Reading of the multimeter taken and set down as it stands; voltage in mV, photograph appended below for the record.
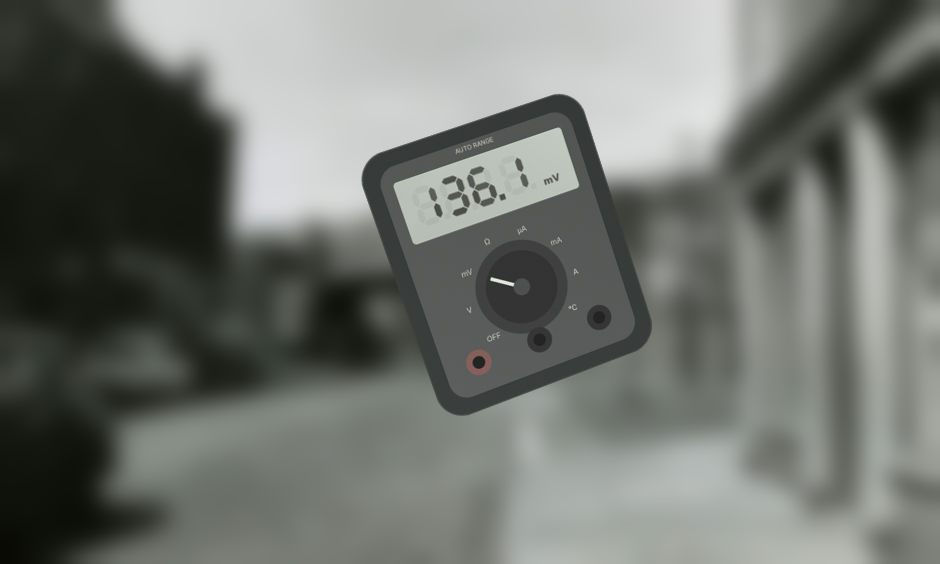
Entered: 136.1 mV
